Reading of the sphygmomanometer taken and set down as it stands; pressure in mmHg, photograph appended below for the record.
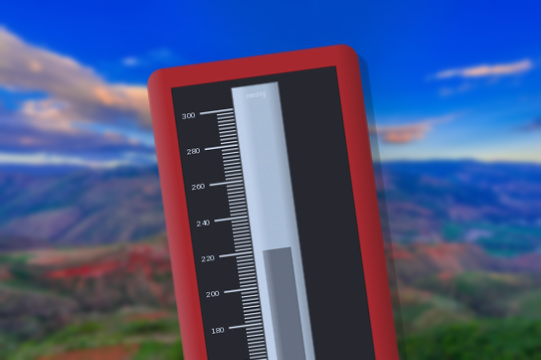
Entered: 220 mmHg
